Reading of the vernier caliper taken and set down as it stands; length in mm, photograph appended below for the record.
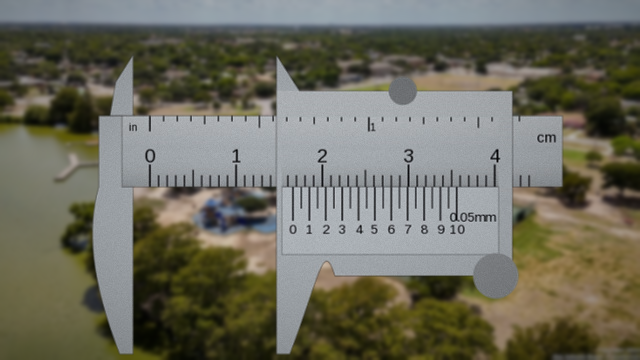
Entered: 16.6 mm
